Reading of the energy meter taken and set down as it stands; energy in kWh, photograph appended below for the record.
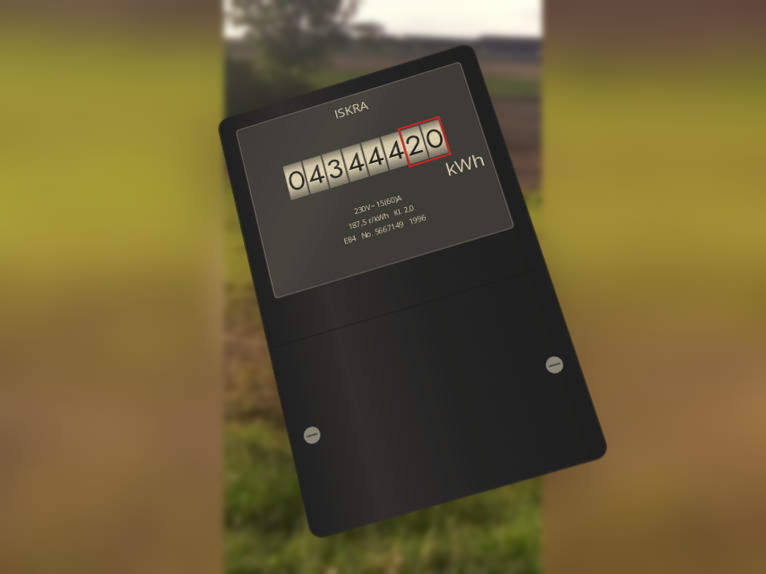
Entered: 43444.20 kWh
